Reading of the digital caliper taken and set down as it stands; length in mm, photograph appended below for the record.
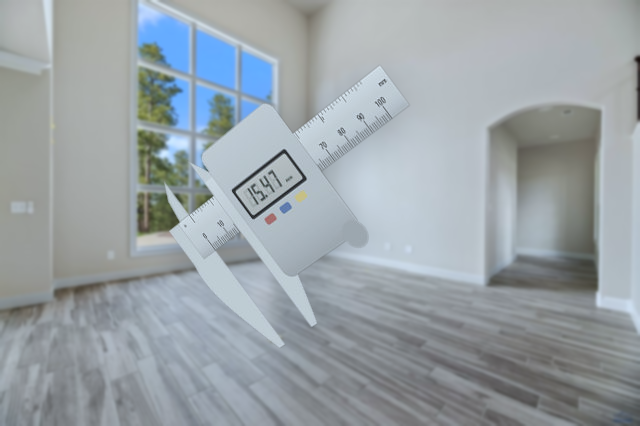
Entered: 15.47 mm
